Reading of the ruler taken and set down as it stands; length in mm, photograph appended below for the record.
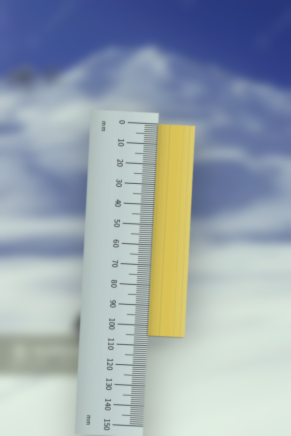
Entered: 105 mm
